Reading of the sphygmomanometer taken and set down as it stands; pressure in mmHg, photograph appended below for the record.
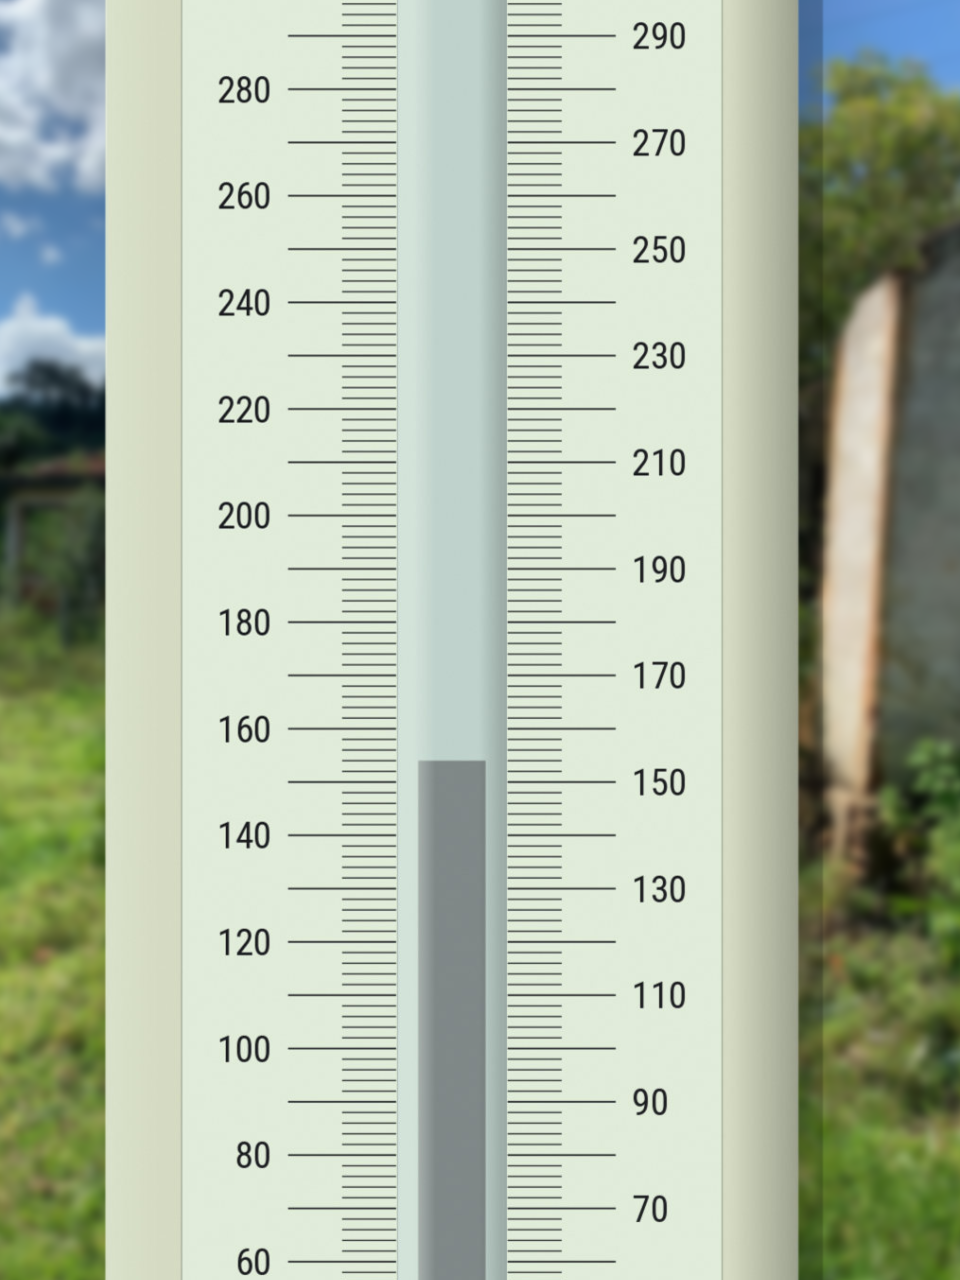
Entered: 154 mmHg
